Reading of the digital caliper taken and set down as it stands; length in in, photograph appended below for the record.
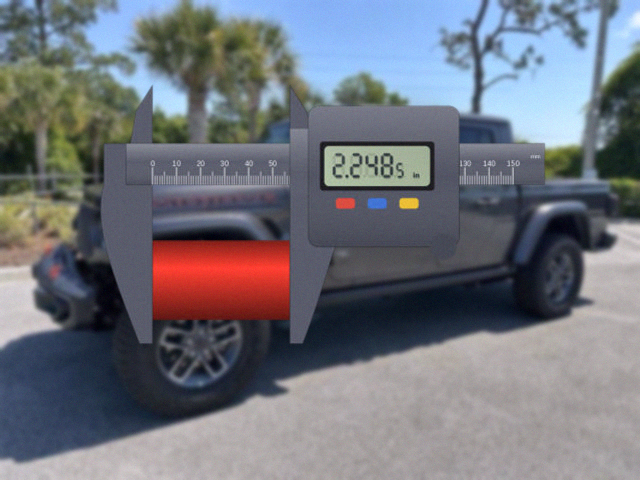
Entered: 2.2485 in
